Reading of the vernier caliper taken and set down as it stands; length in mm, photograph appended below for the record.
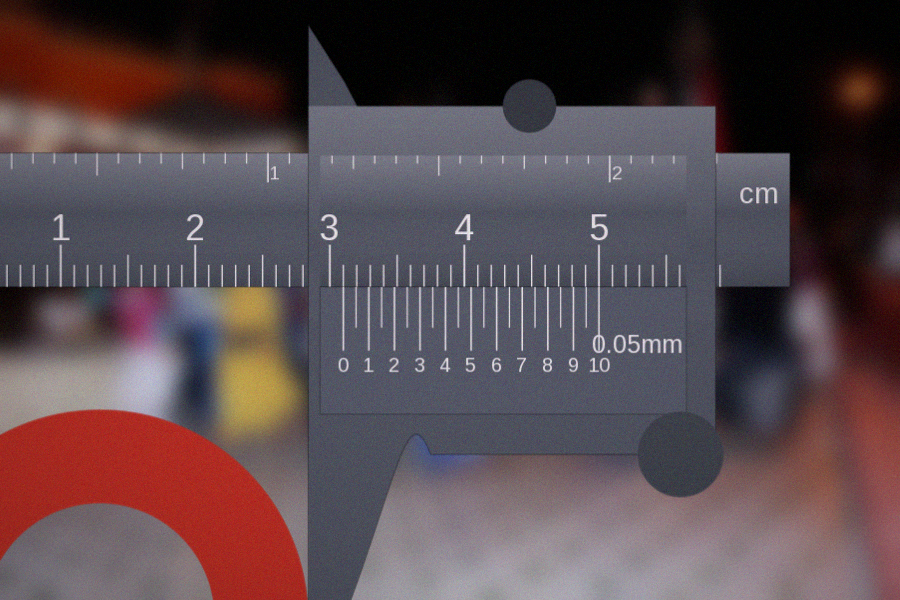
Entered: 31.0 mm
